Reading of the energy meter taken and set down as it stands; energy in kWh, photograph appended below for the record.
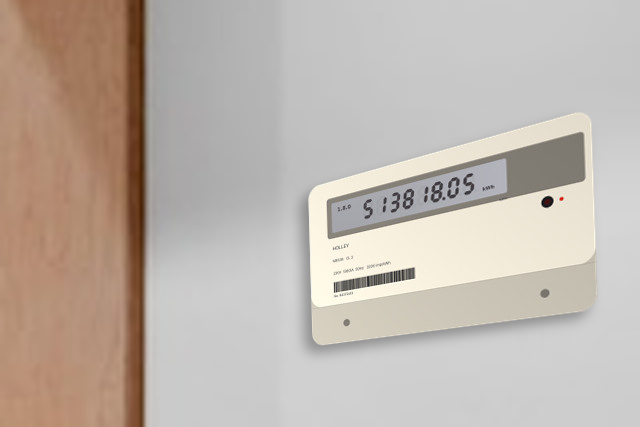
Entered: 513818.05 kWh
